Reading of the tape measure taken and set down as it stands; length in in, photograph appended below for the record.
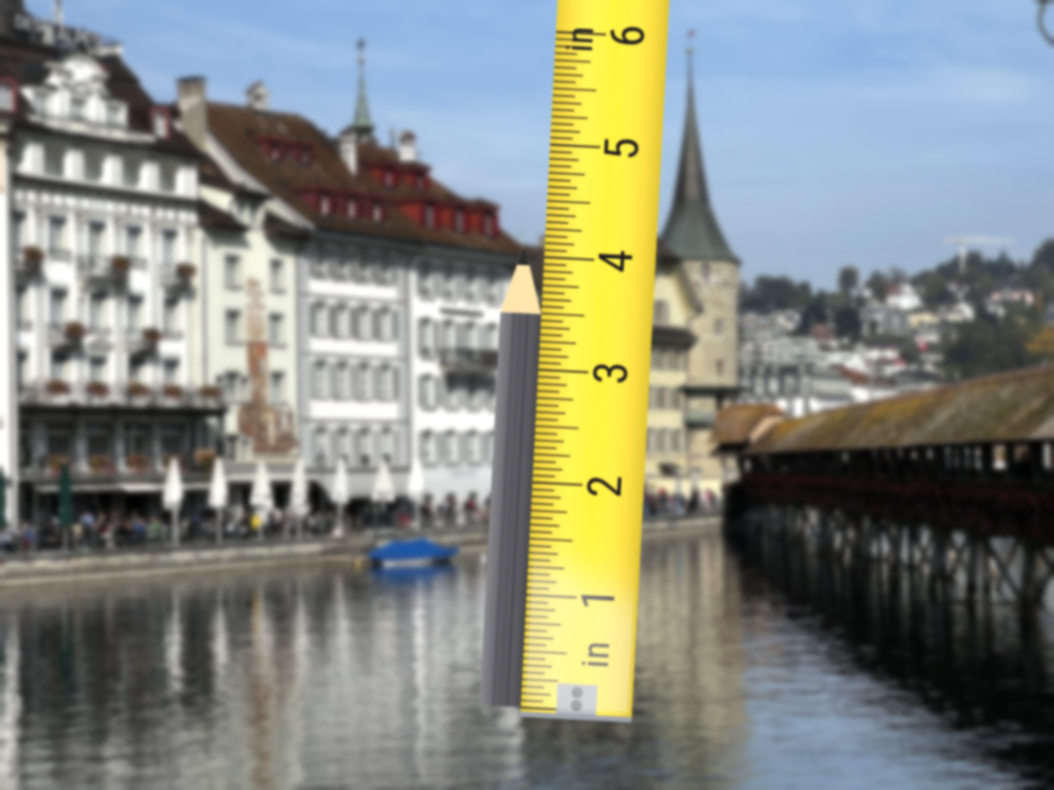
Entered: 4.0625 in
